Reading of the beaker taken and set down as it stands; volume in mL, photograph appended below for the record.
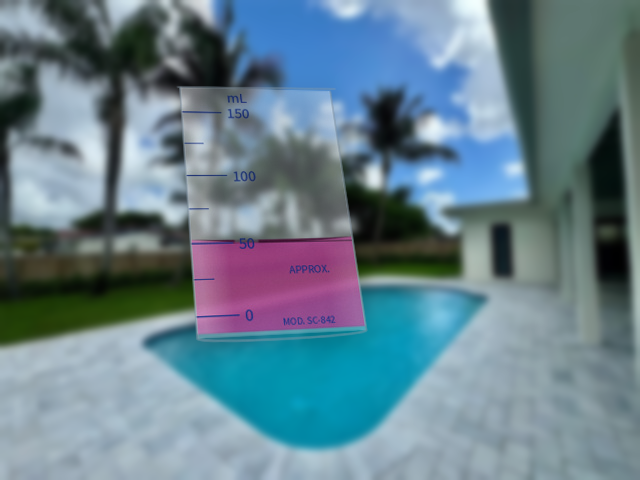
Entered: 50 mL
